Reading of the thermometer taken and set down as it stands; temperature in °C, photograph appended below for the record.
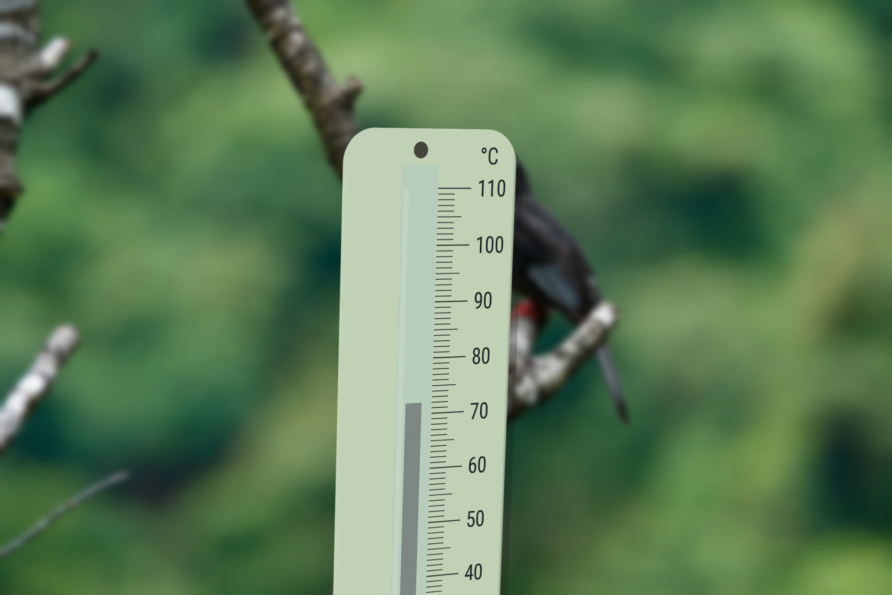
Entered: 72 °C
